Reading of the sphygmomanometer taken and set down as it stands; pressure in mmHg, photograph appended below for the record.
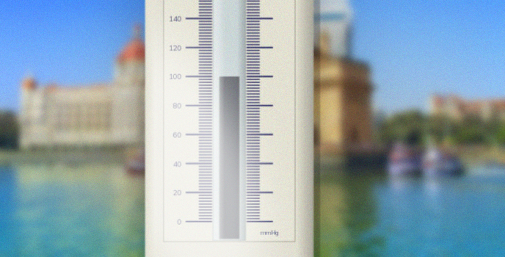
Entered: 100 mmHg
